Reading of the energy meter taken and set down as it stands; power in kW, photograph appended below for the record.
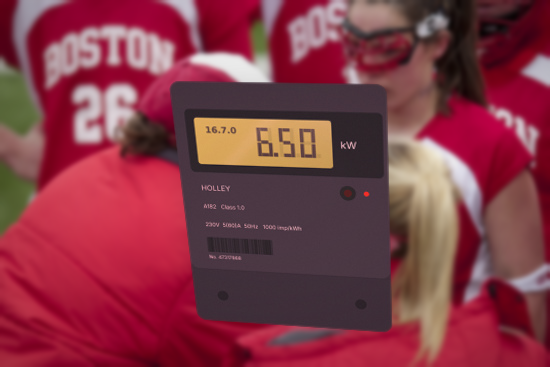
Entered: 6.50 kW
